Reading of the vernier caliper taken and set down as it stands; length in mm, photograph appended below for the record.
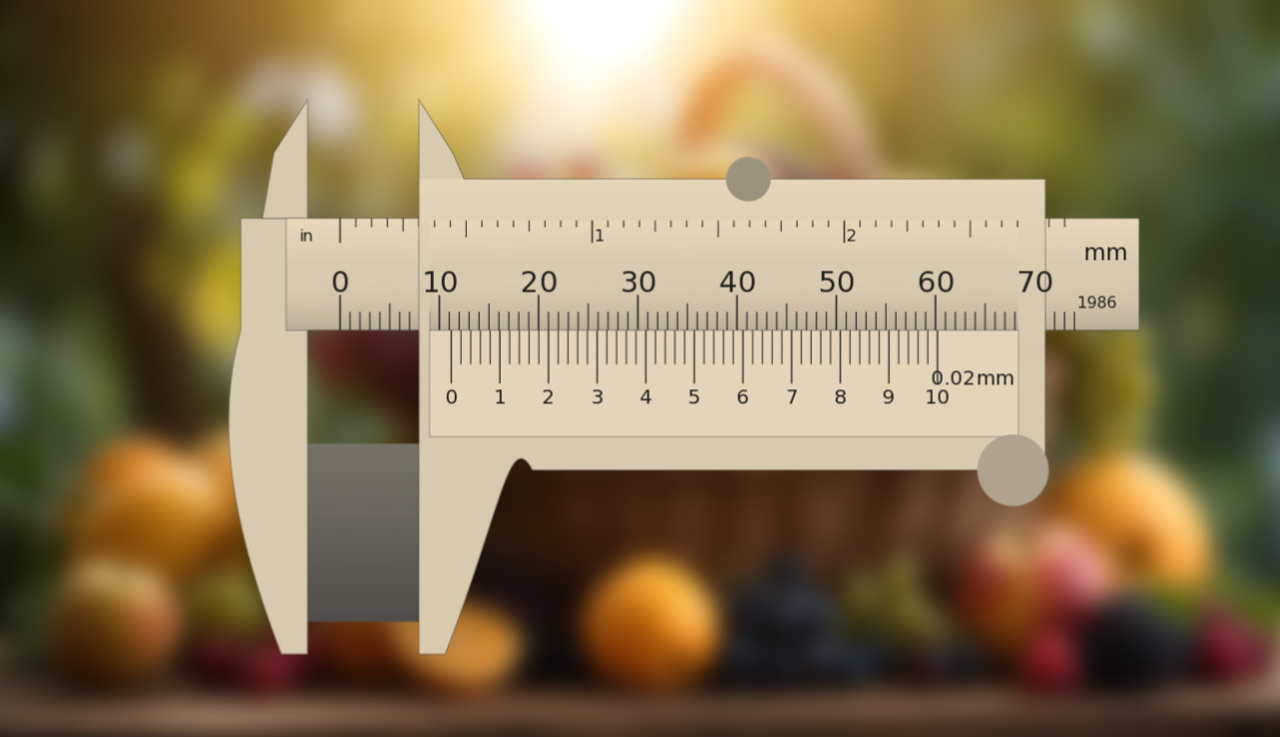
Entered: 11.2 mm
